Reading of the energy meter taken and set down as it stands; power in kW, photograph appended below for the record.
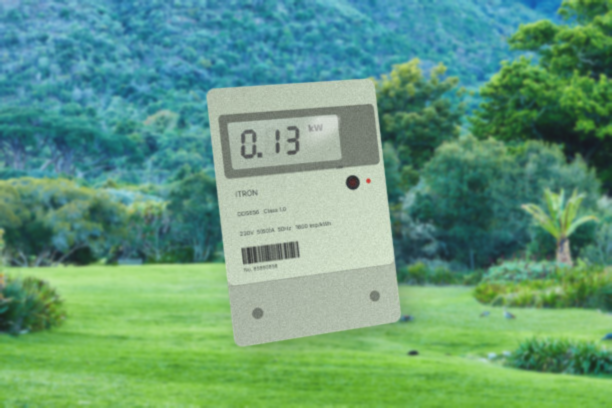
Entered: 0.13 kW
